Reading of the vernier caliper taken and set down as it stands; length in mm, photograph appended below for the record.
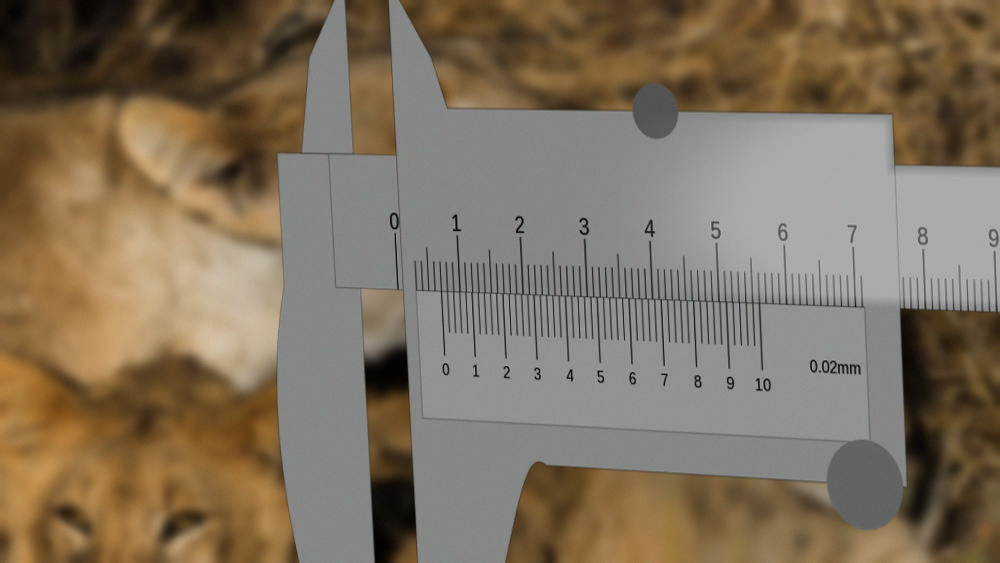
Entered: 7.0 mm
